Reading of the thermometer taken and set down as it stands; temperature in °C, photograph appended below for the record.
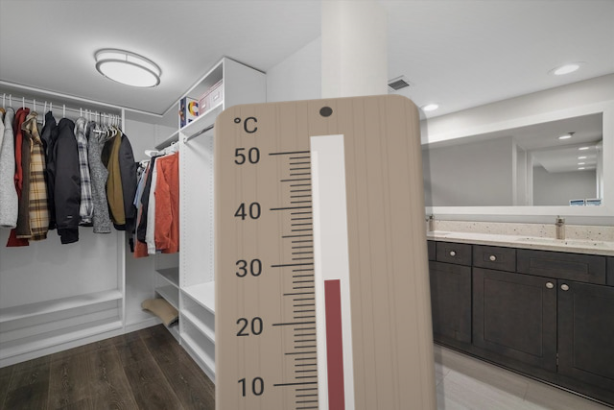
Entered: 27 °C
